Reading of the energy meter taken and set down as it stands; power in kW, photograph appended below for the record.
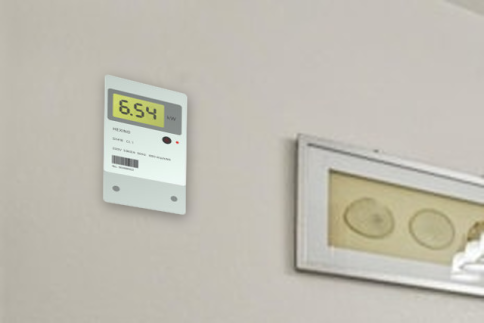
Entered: 6.54 kW
